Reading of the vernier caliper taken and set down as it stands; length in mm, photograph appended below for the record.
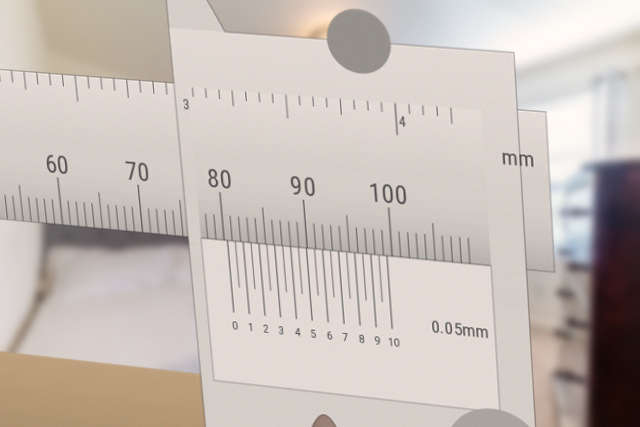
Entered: 80.4 mm
